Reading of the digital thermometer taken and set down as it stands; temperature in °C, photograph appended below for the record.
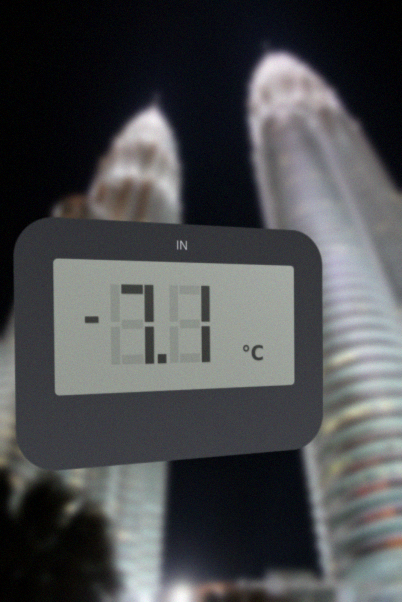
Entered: -7.1 °C
